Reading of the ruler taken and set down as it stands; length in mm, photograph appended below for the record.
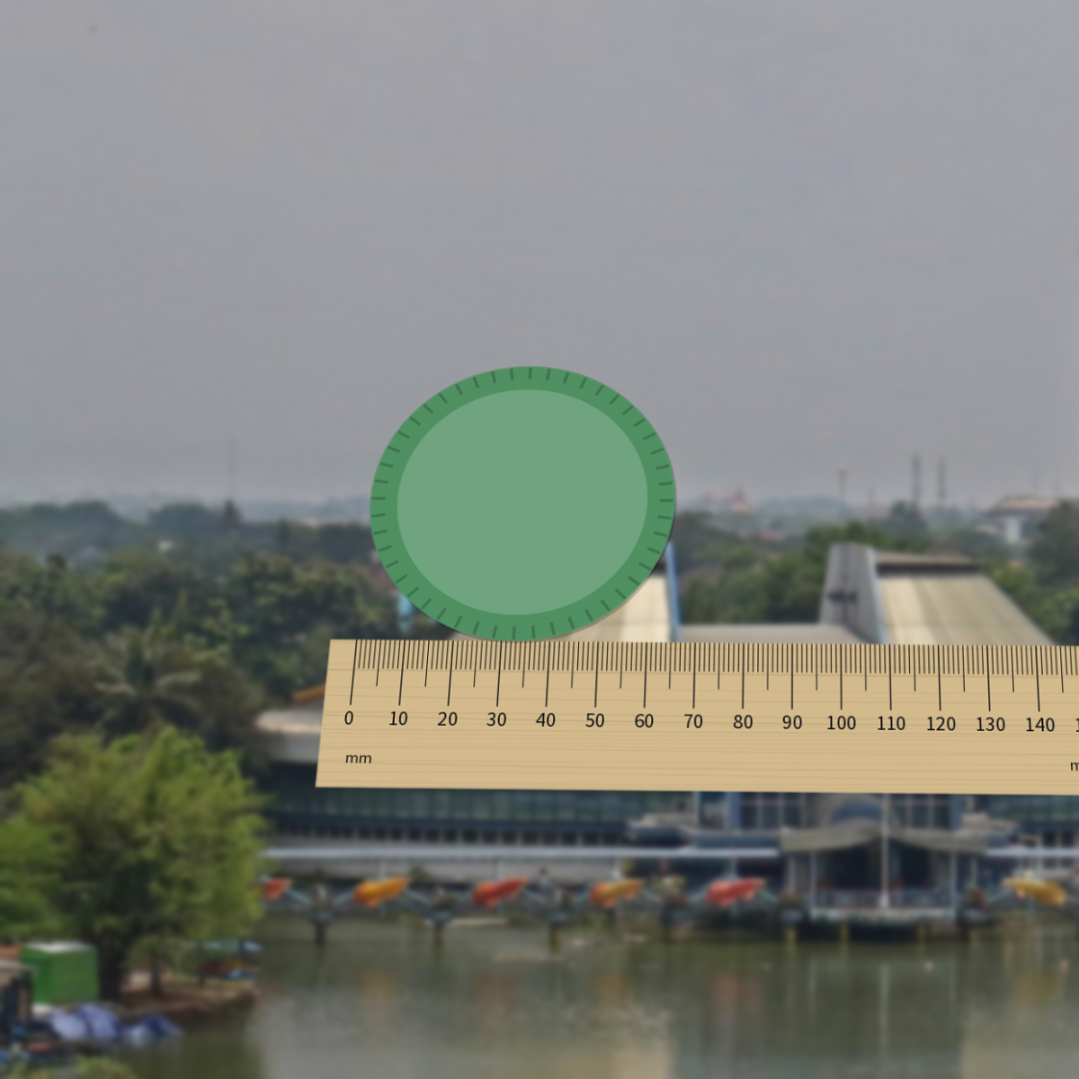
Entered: 65 mm
